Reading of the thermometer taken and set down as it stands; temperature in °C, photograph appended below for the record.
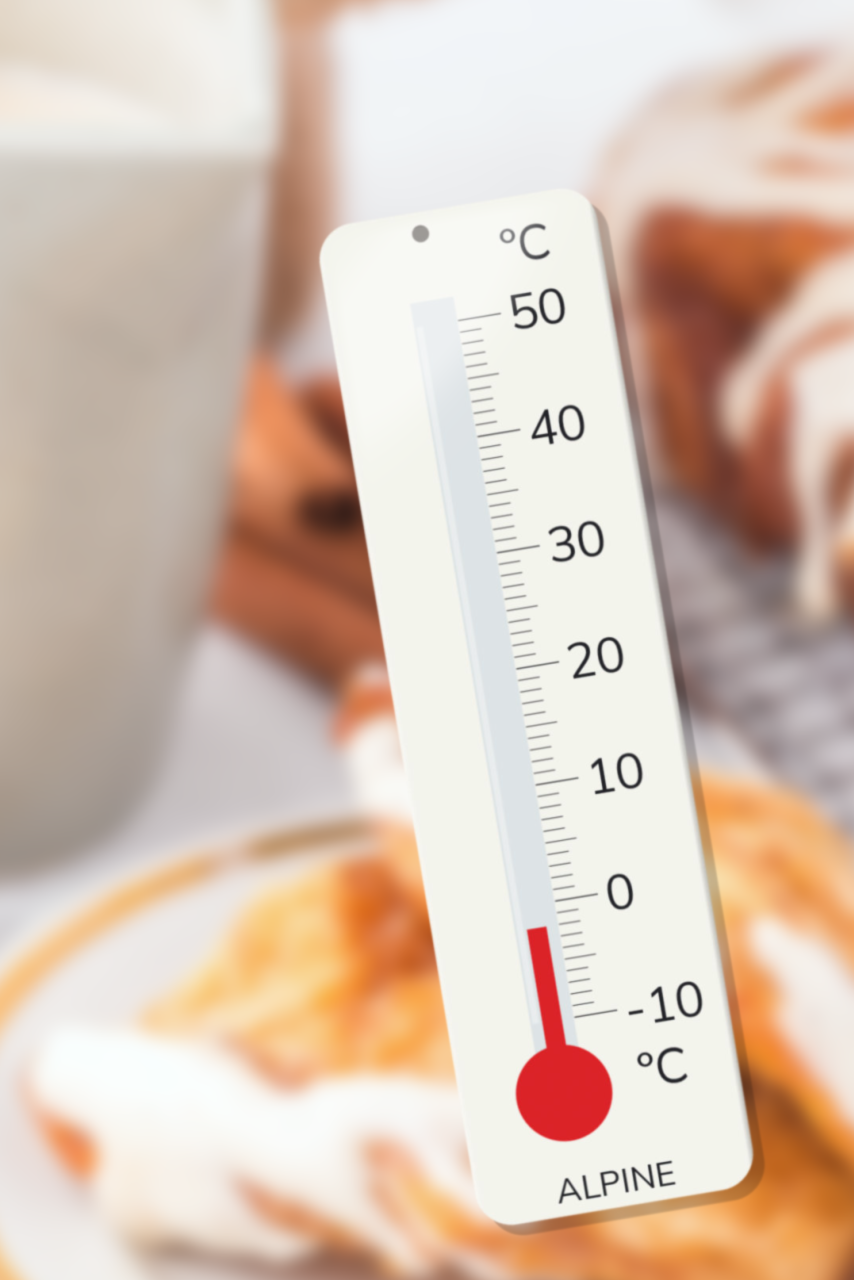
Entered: -2 °C
